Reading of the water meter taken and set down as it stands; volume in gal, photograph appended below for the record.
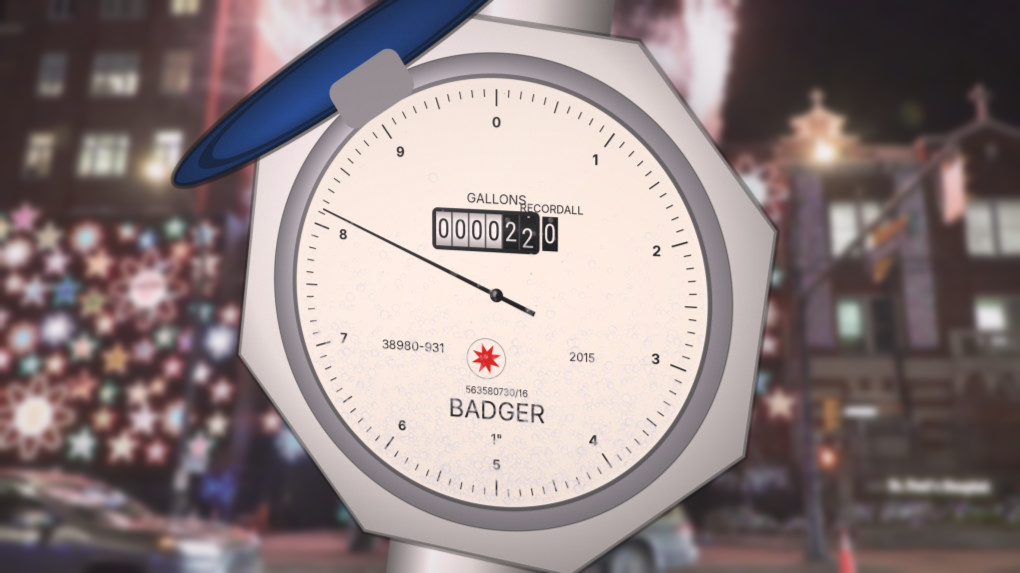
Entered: 218.1 gal
